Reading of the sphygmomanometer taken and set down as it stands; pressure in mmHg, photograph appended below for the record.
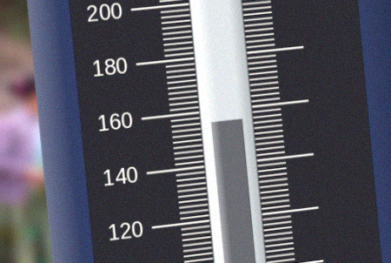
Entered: 156 mmHg
